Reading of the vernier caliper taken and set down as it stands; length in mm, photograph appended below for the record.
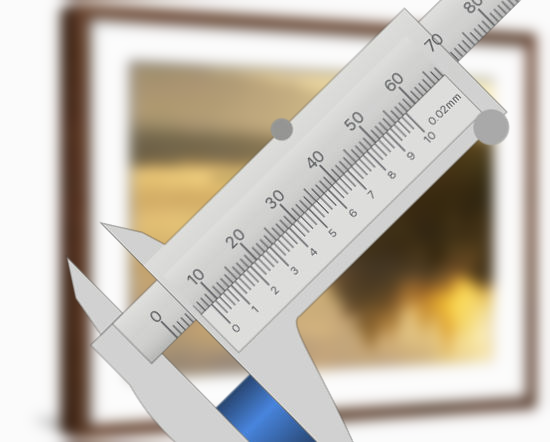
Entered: 8.6 mm
